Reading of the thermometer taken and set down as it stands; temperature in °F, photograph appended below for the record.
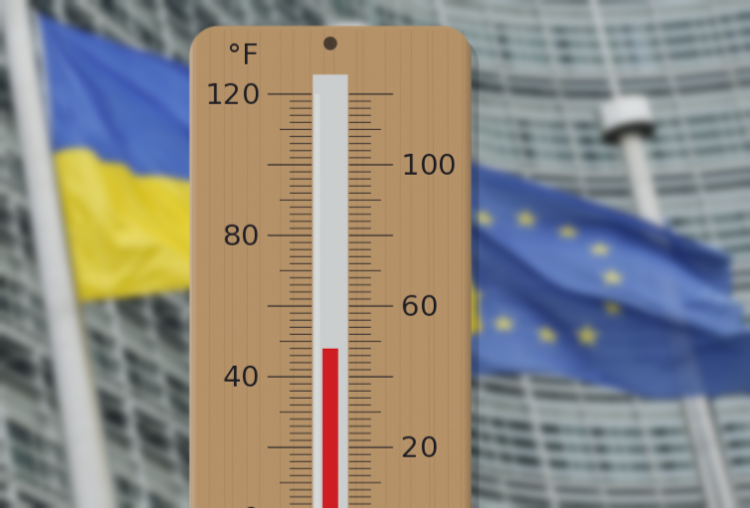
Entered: 48 °F
